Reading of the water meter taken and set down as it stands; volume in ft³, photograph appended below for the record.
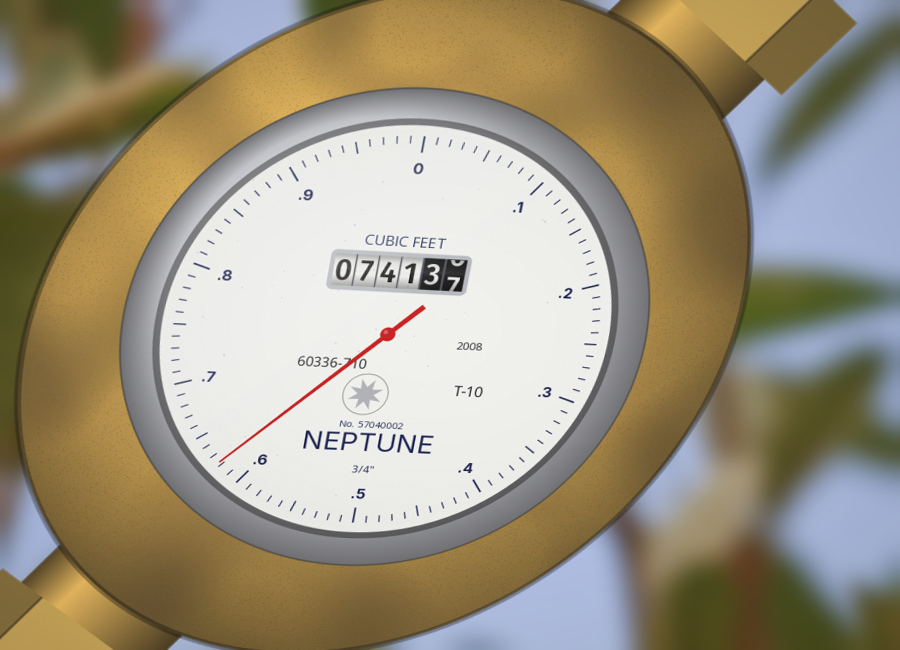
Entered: 74136.62 ft³
